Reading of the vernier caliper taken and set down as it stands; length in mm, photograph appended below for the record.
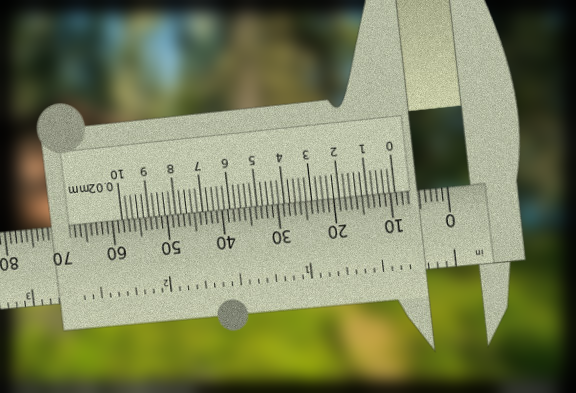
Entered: 9.2 mm
